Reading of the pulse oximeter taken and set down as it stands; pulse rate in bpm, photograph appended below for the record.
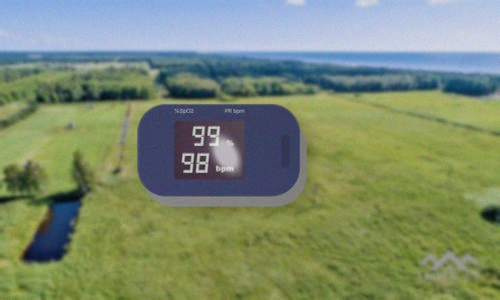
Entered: 98 bpm
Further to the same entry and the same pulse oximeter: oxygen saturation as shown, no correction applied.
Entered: 99 %
